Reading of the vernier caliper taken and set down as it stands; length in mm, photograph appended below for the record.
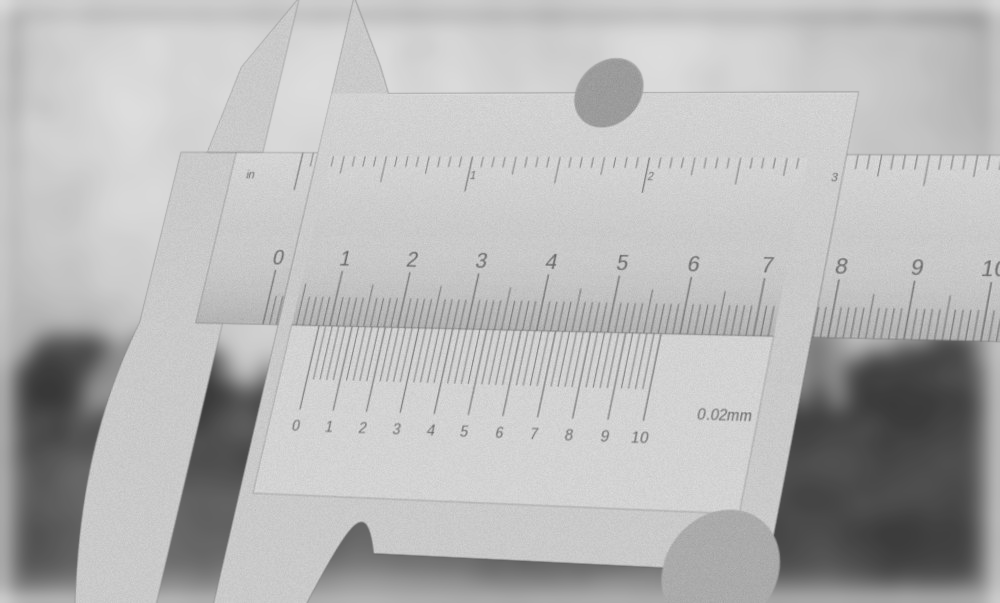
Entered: 8.4 mm
